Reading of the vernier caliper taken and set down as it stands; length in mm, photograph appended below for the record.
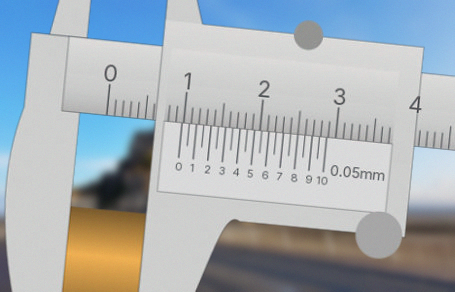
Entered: 9.8 mm
